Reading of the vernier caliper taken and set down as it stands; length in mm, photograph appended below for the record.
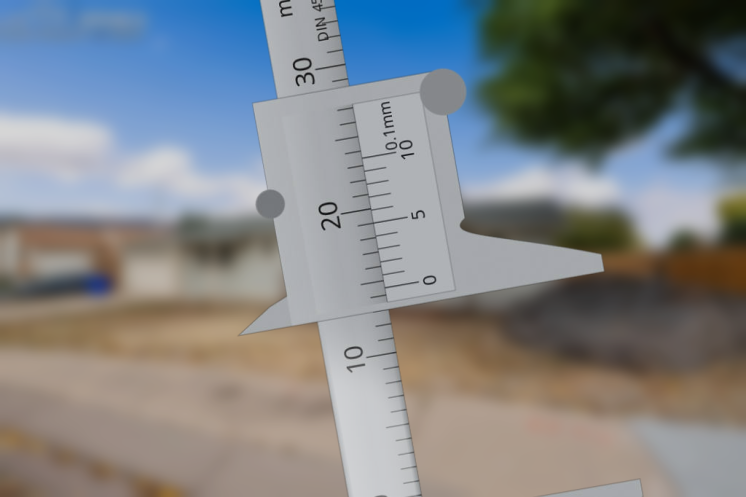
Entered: 14.5 mm
